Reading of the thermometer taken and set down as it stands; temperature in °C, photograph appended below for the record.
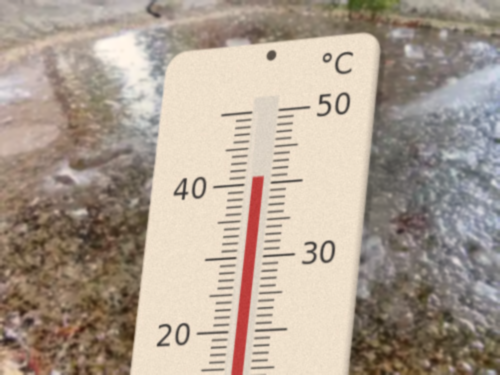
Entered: 41 °C
